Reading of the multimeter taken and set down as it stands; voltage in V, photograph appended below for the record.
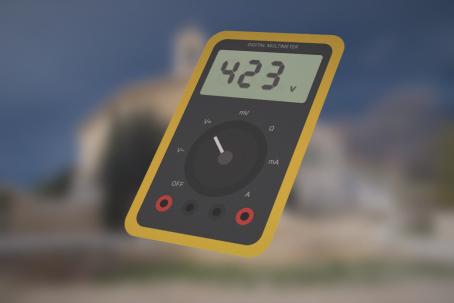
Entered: 423 V
